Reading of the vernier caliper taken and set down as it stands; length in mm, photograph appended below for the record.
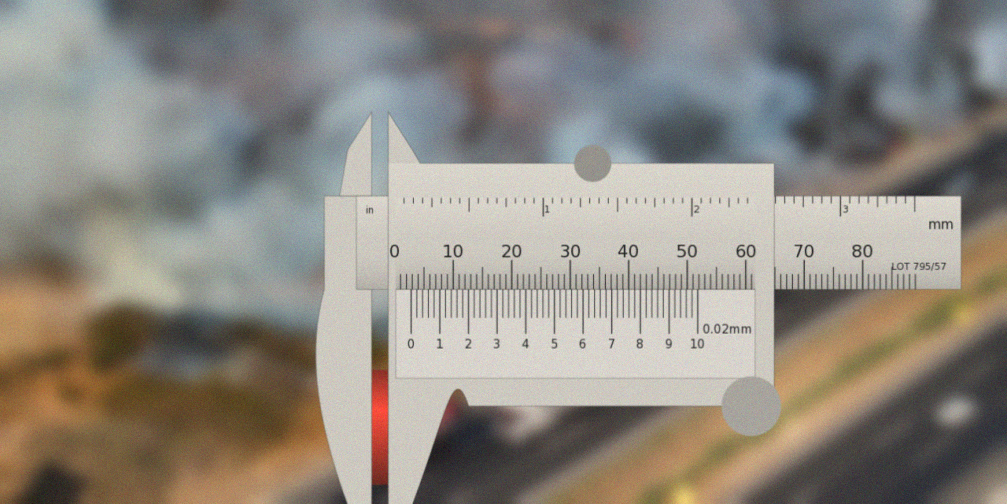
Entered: 2.8 mm
